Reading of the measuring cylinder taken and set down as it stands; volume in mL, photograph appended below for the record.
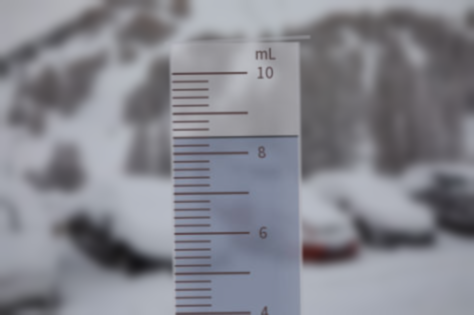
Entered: 8.4 mL
